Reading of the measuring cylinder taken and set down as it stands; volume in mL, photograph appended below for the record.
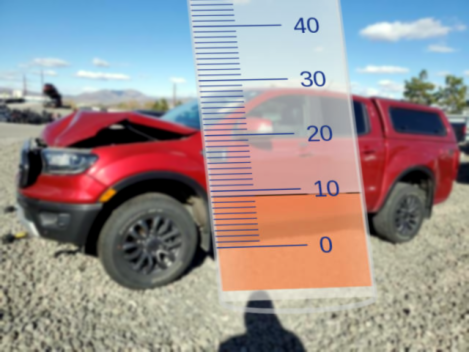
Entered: 9 mL
